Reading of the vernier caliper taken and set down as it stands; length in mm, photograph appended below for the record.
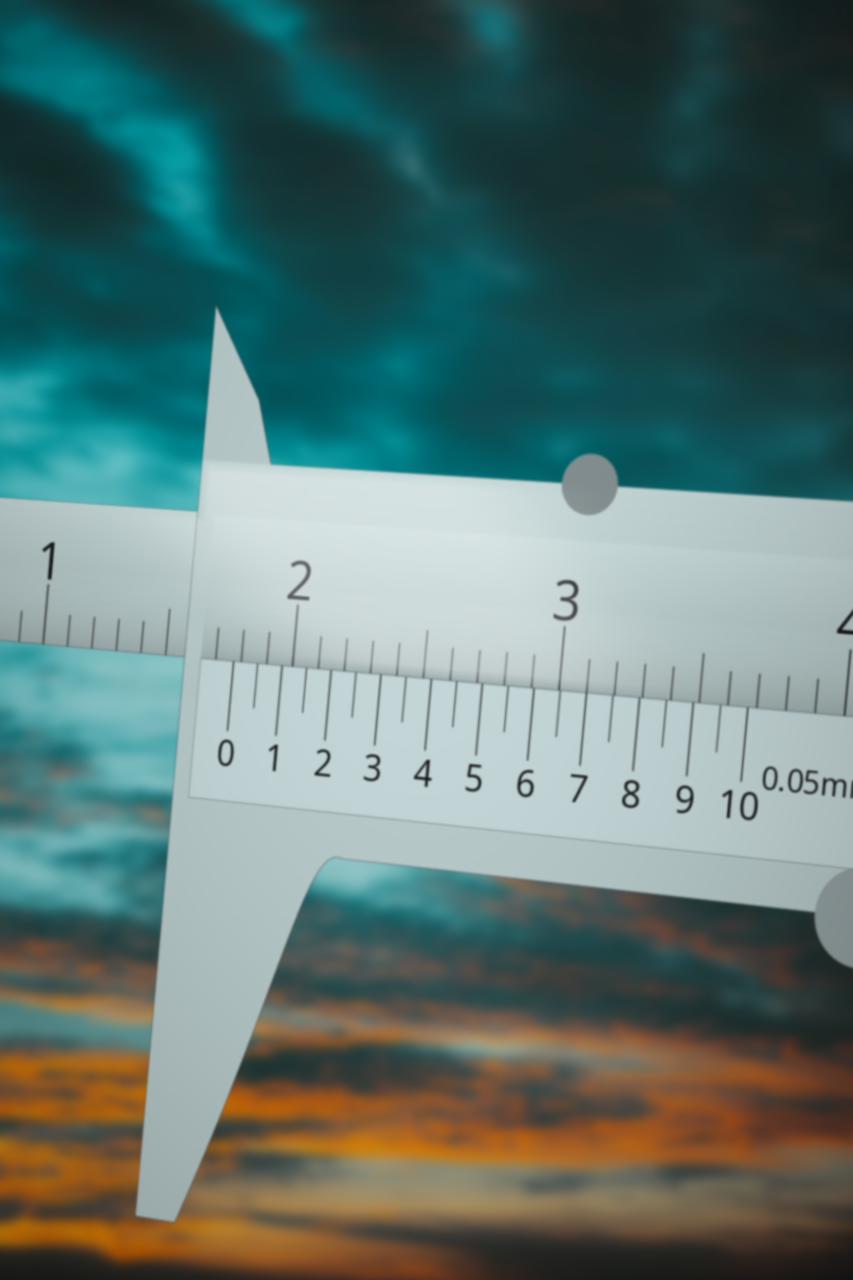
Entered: 17.7 mm
